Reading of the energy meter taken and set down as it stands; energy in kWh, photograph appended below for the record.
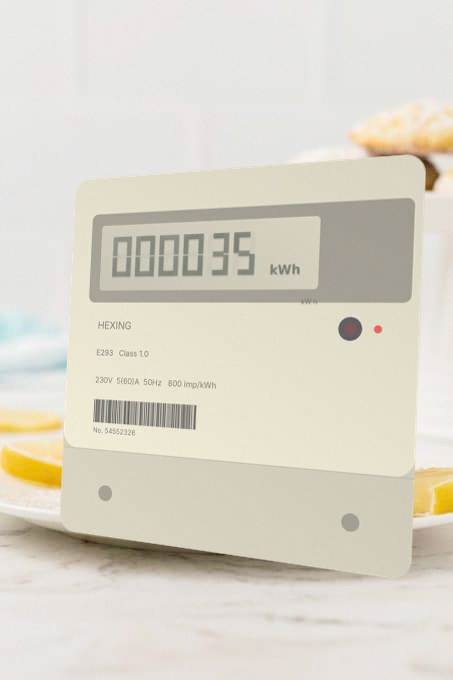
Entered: 35 kWh
